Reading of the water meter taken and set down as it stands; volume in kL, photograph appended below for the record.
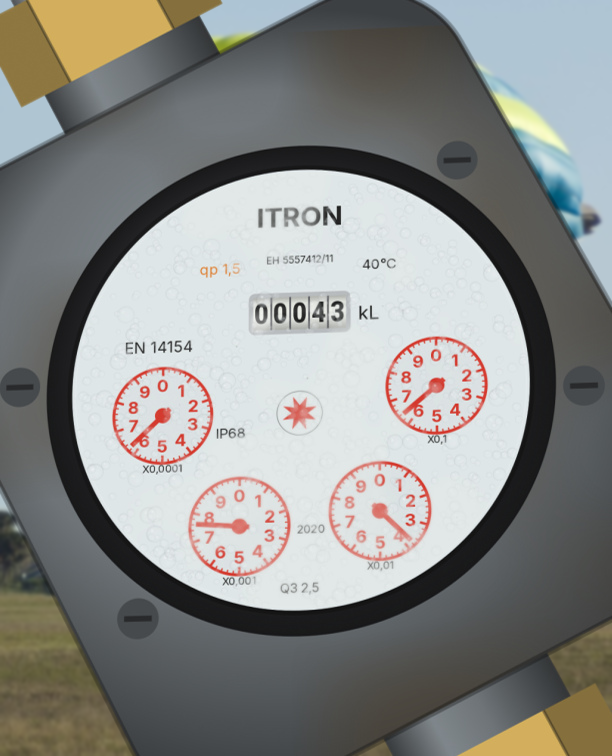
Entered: 43.6376 kL
